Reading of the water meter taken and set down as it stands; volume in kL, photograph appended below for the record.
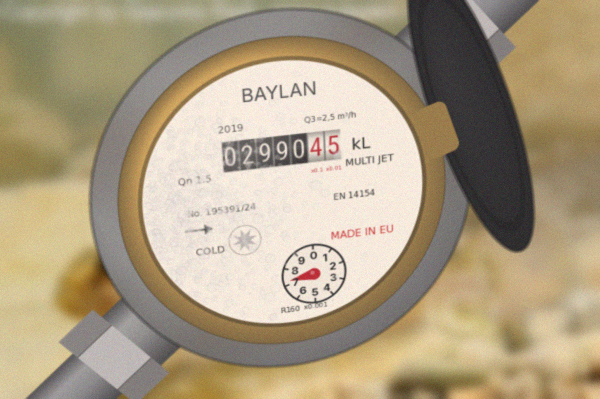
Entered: 2990.457 kL
